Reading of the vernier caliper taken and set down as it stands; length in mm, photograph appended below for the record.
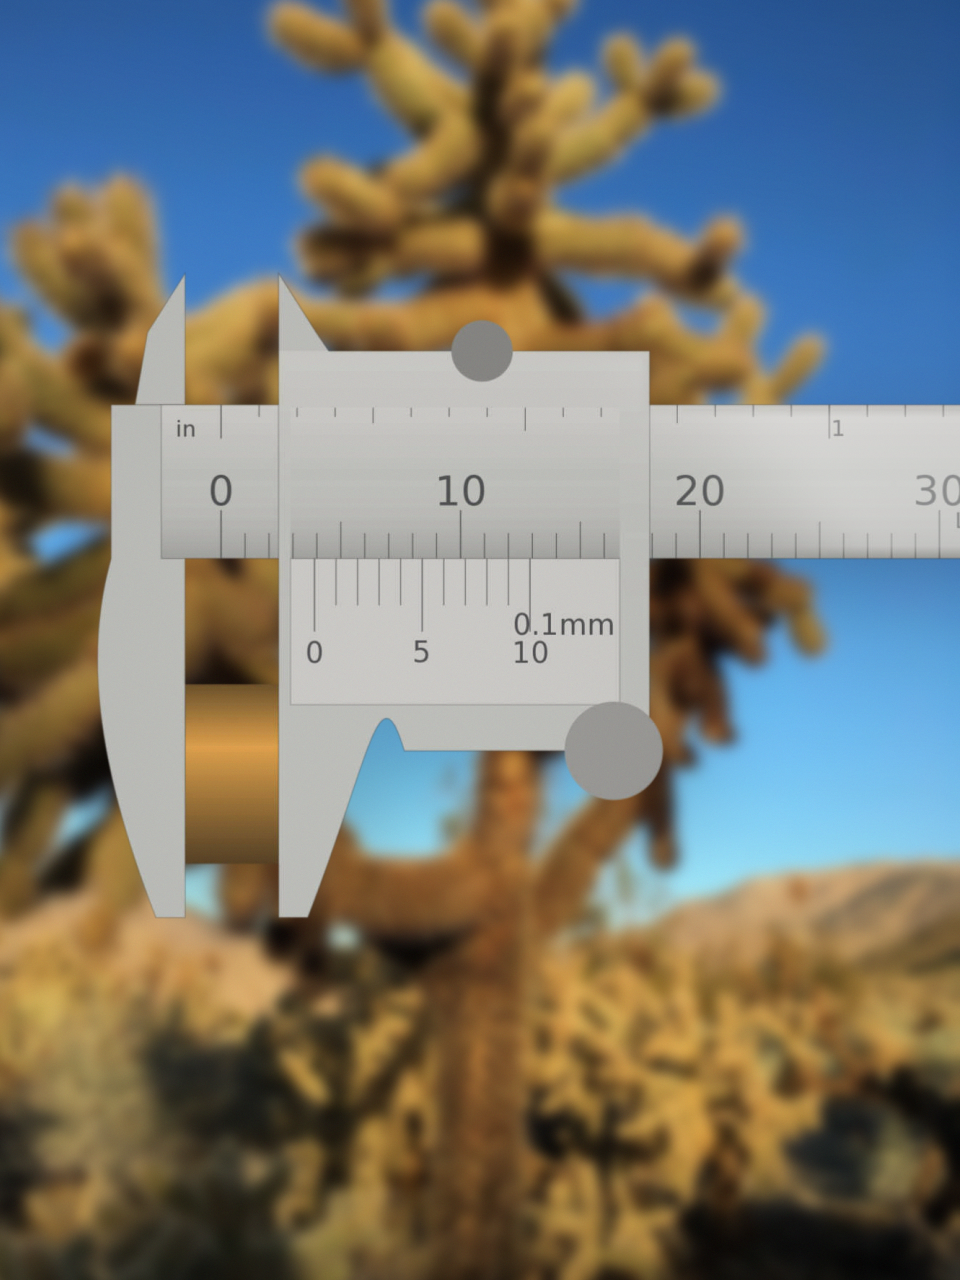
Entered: 3.9 mm
